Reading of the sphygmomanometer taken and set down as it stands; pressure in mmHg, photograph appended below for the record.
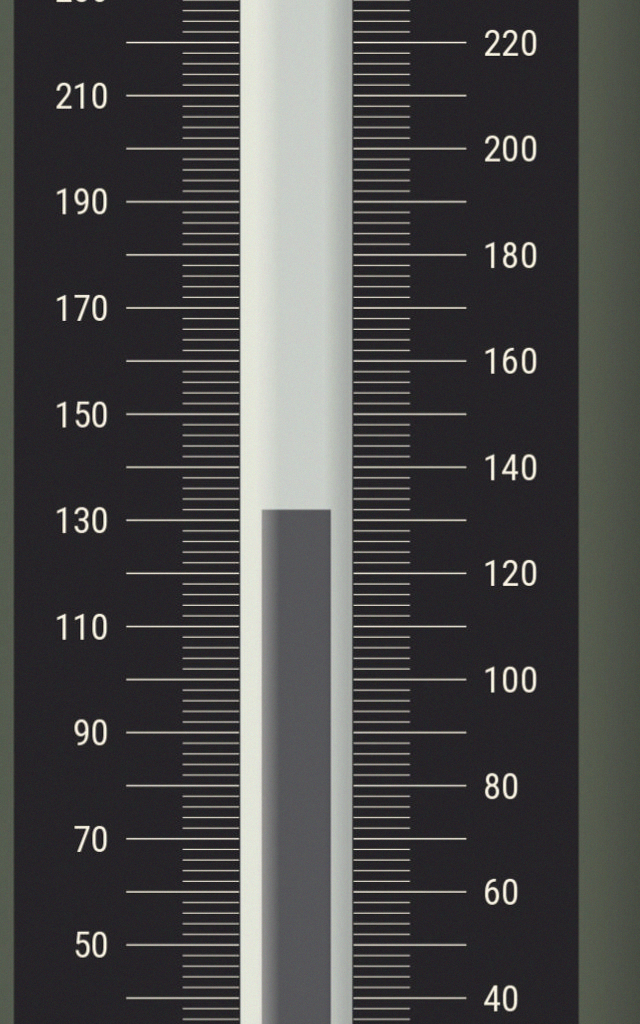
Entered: 132 mmHg
